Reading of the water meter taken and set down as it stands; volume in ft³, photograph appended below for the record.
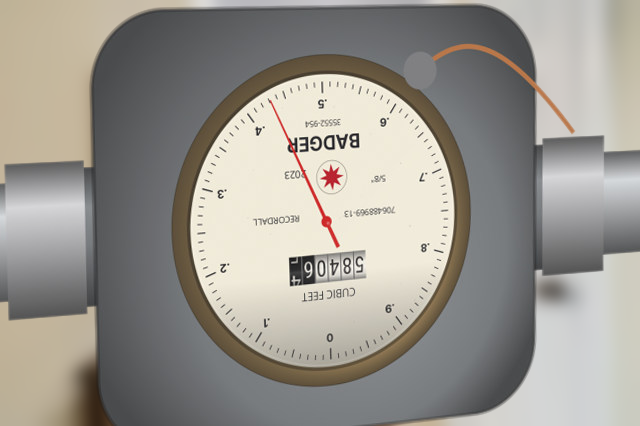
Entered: 584064.43 ft³
